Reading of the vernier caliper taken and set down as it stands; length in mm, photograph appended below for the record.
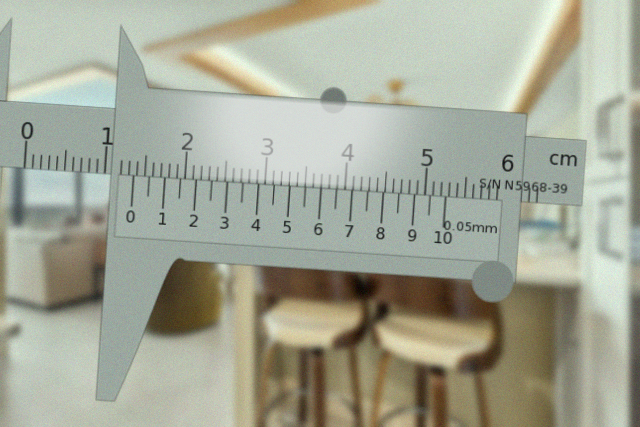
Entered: 13.6 mm
